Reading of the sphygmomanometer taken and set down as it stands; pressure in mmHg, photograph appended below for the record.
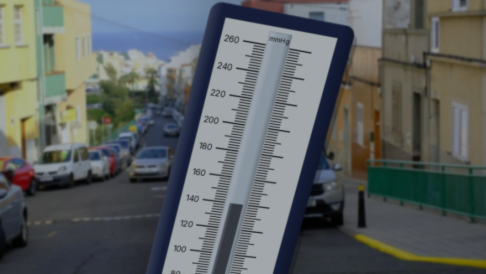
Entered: 140 mmHg
